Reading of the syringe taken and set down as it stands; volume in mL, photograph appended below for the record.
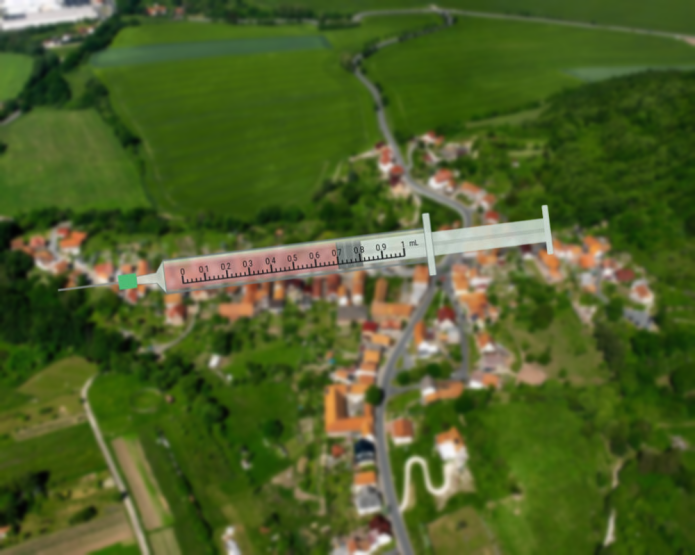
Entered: 0.7 mL
